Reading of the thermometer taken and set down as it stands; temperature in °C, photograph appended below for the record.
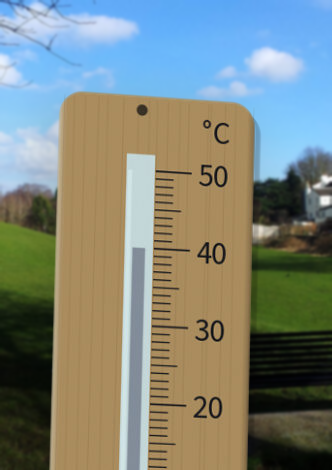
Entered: 40 °C
